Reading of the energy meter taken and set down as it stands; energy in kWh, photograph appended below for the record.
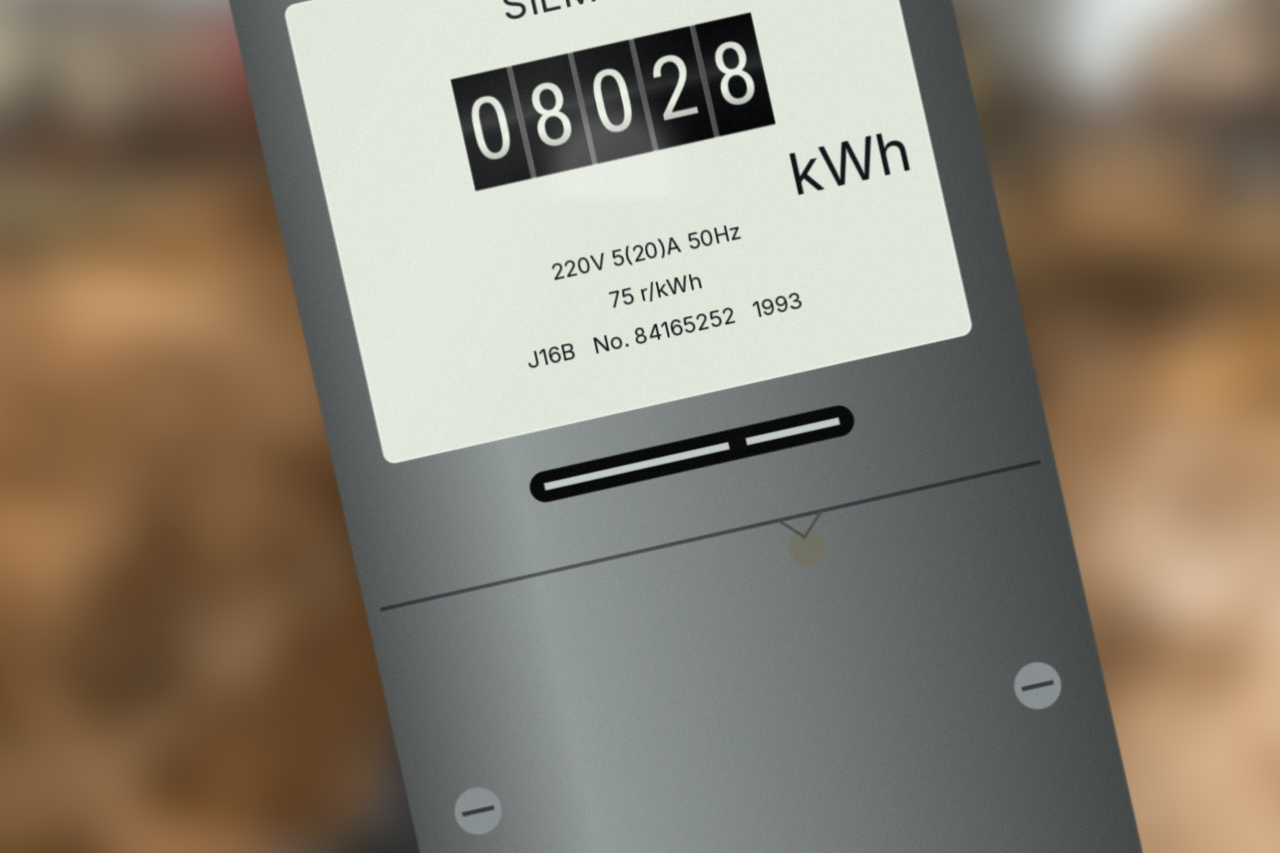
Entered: 8028 kWh
